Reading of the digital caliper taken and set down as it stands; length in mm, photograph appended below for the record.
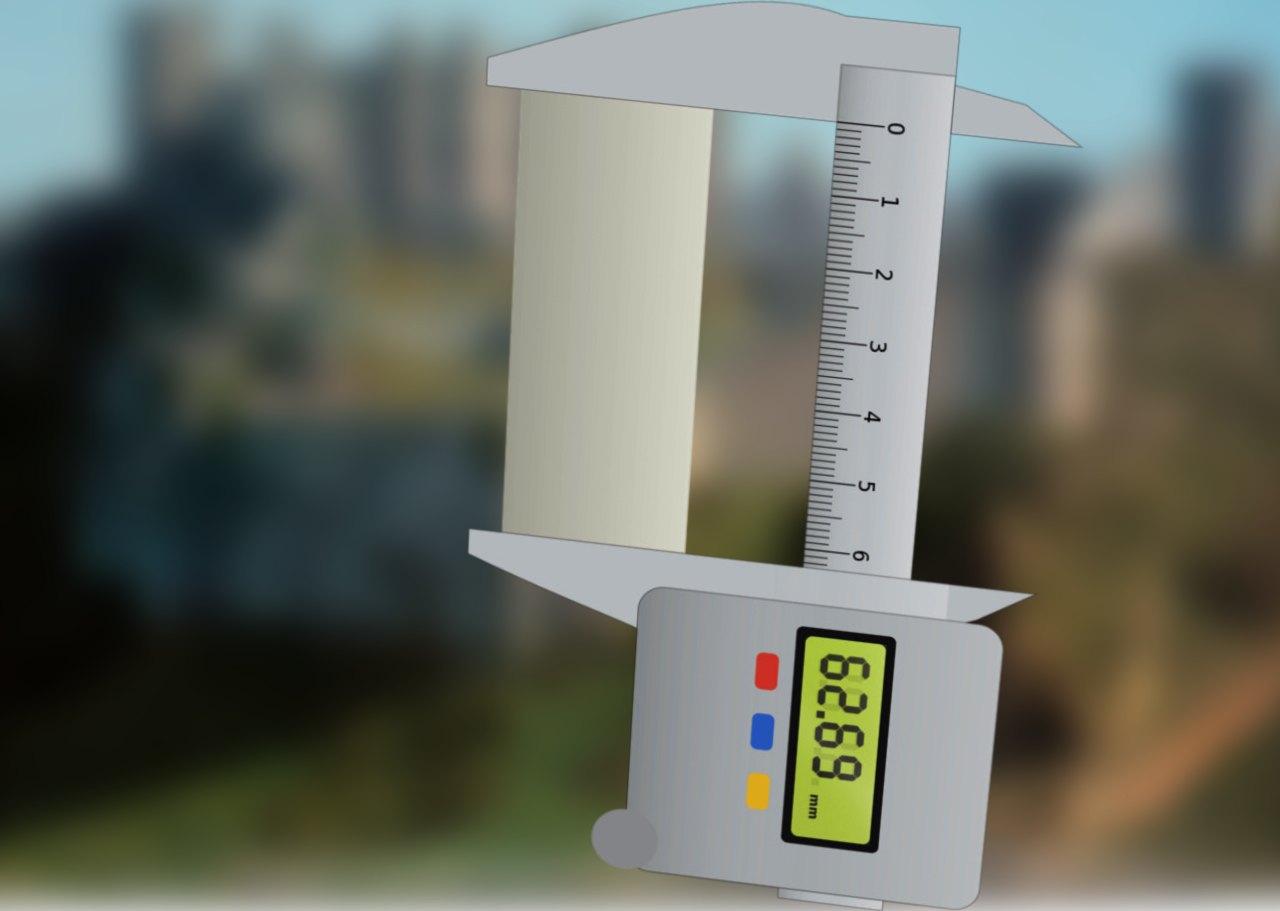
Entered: 62.69 mm
